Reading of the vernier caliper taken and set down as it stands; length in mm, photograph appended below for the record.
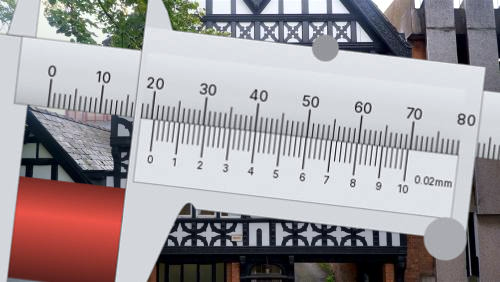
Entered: 20.5 mm
